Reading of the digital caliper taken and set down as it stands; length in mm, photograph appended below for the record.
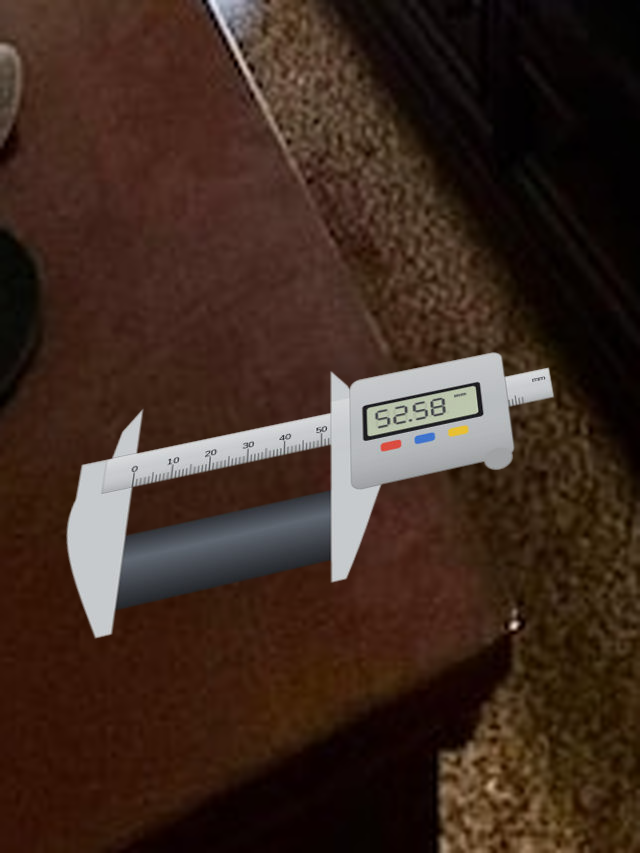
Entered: 52.58 mm
